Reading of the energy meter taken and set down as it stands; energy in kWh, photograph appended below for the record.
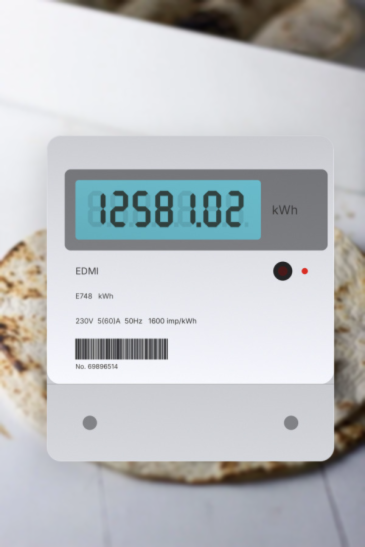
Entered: 12581.02 kWh
